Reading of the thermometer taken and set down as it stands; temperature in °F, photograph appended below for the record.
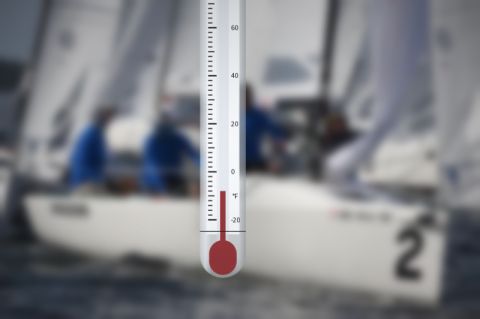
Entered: -8 °F
